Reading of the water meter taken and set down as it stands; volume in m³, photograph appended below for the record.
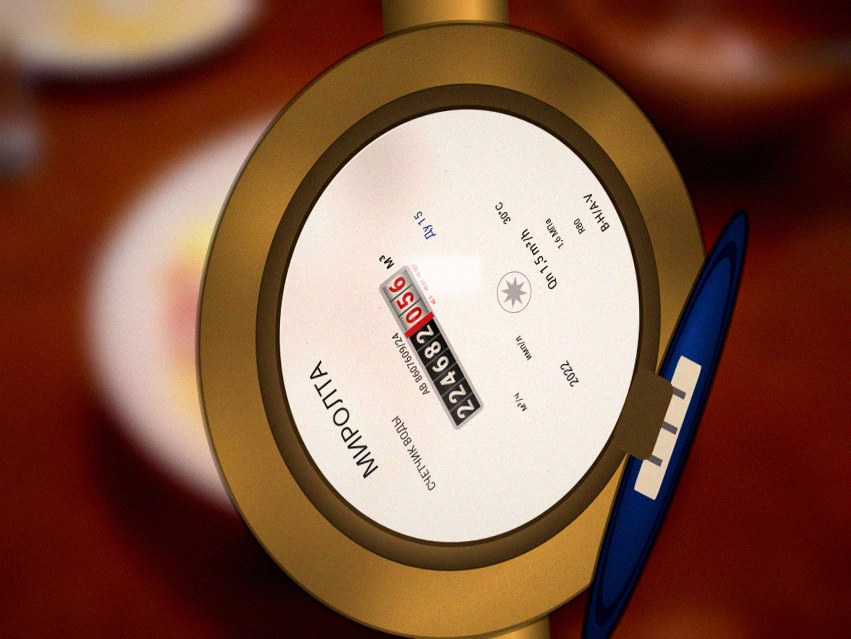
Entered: 224682.056 m³
